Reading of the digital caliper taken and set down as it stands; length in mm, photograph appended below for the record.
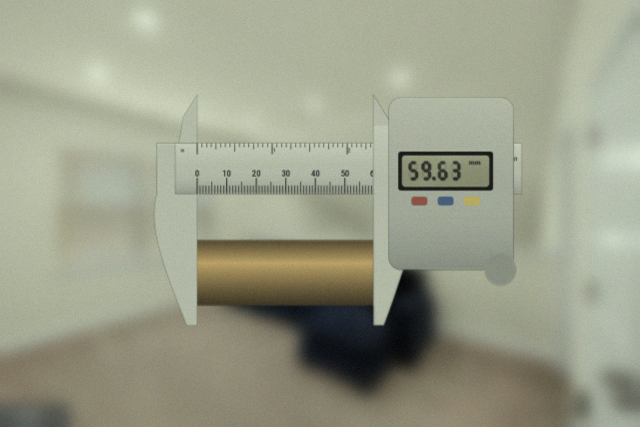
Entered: 59.63 mm
